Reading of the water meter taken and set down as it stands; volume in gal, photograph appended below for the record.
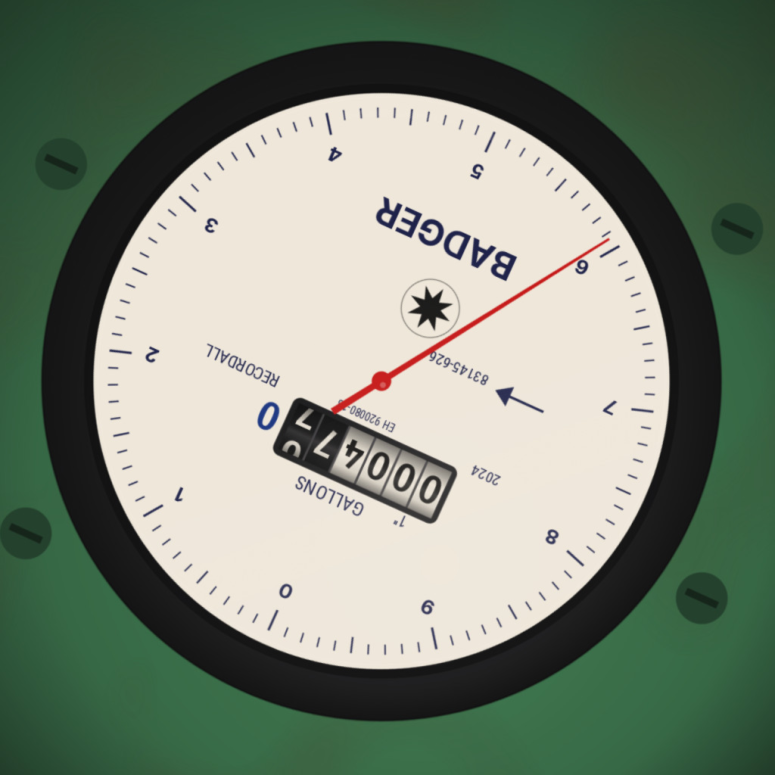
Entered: 4765.9 gal
